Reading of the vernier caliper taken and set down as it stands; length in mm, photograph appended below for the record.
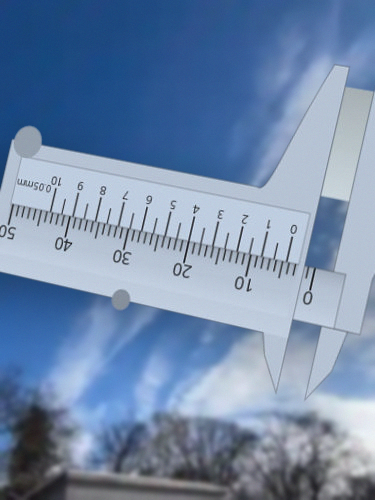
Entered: 4.4 mm
